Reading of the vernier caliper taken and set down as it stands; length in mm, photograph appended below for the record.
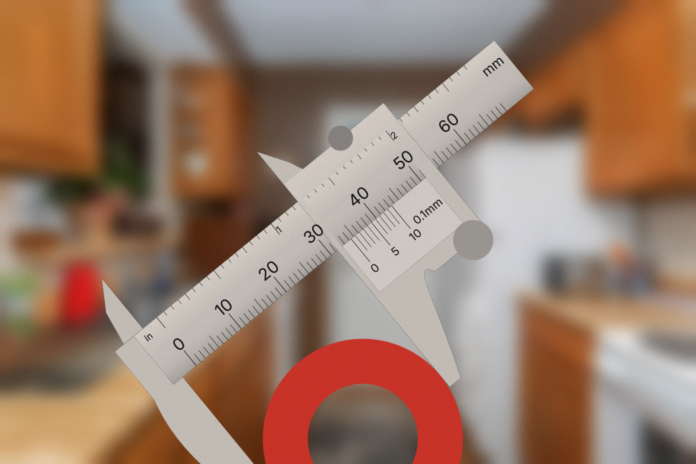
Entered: 34.4 mm
